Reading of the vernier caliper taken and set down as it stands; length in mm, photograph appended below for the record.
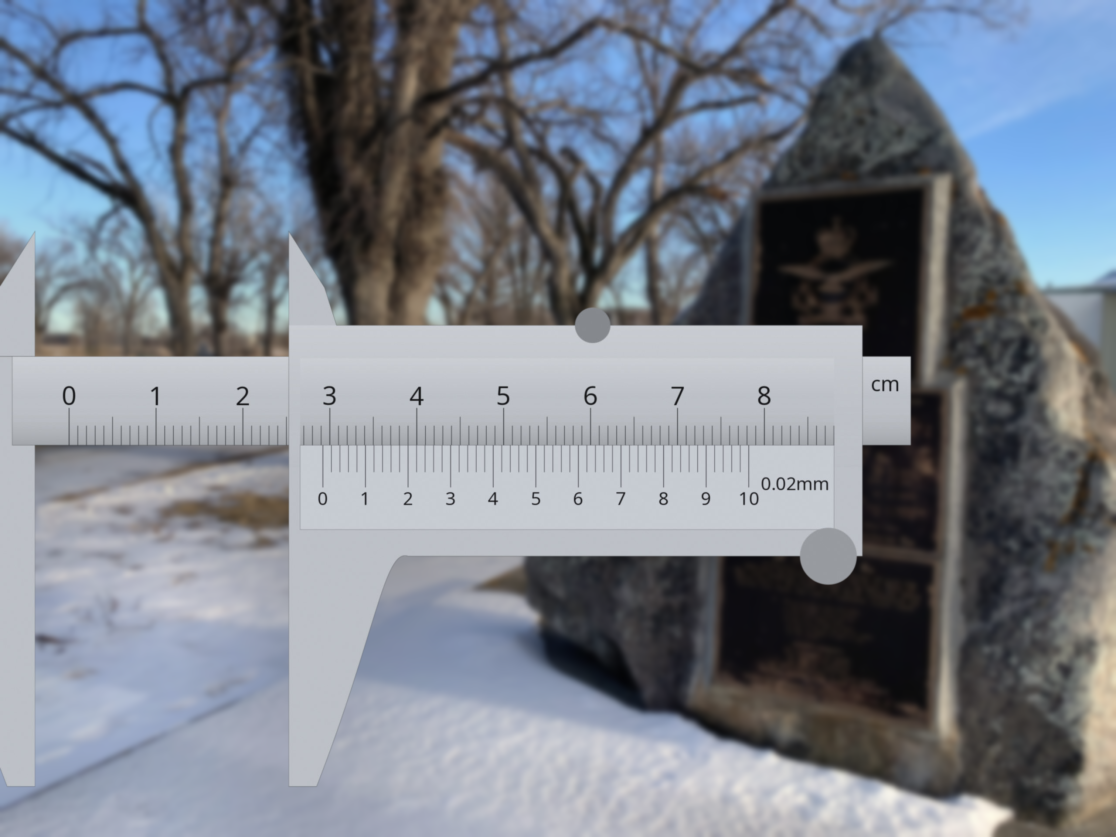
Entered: 29.2 mm
